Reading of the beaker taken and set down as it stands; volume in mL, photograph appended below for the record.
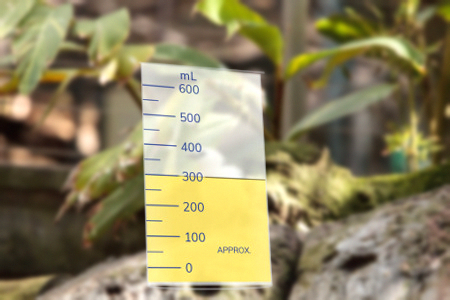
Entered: 300 mL
